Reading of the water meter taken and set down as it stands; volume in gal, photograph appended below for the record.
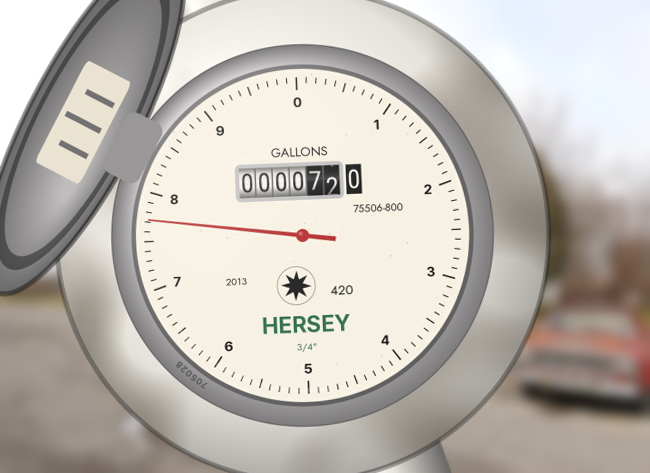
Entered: 717.7 gal
